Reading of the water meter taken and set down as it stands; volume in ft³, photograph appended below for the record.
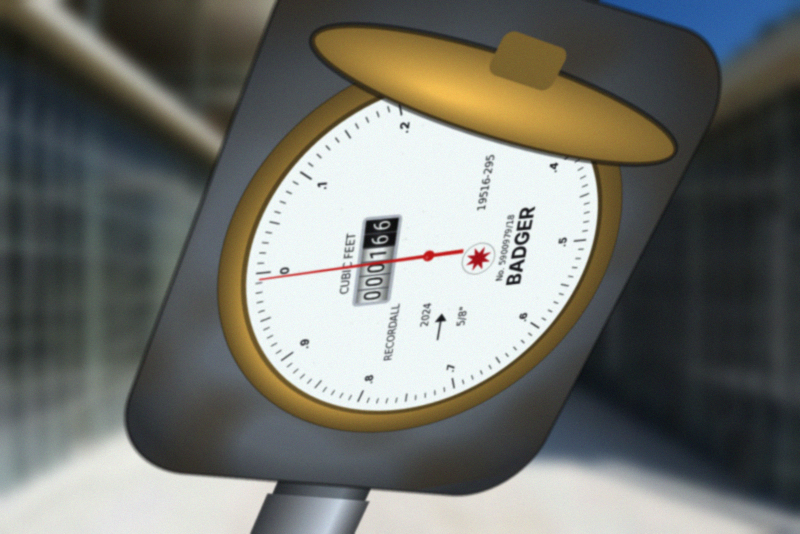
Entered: 165.99 ft³
